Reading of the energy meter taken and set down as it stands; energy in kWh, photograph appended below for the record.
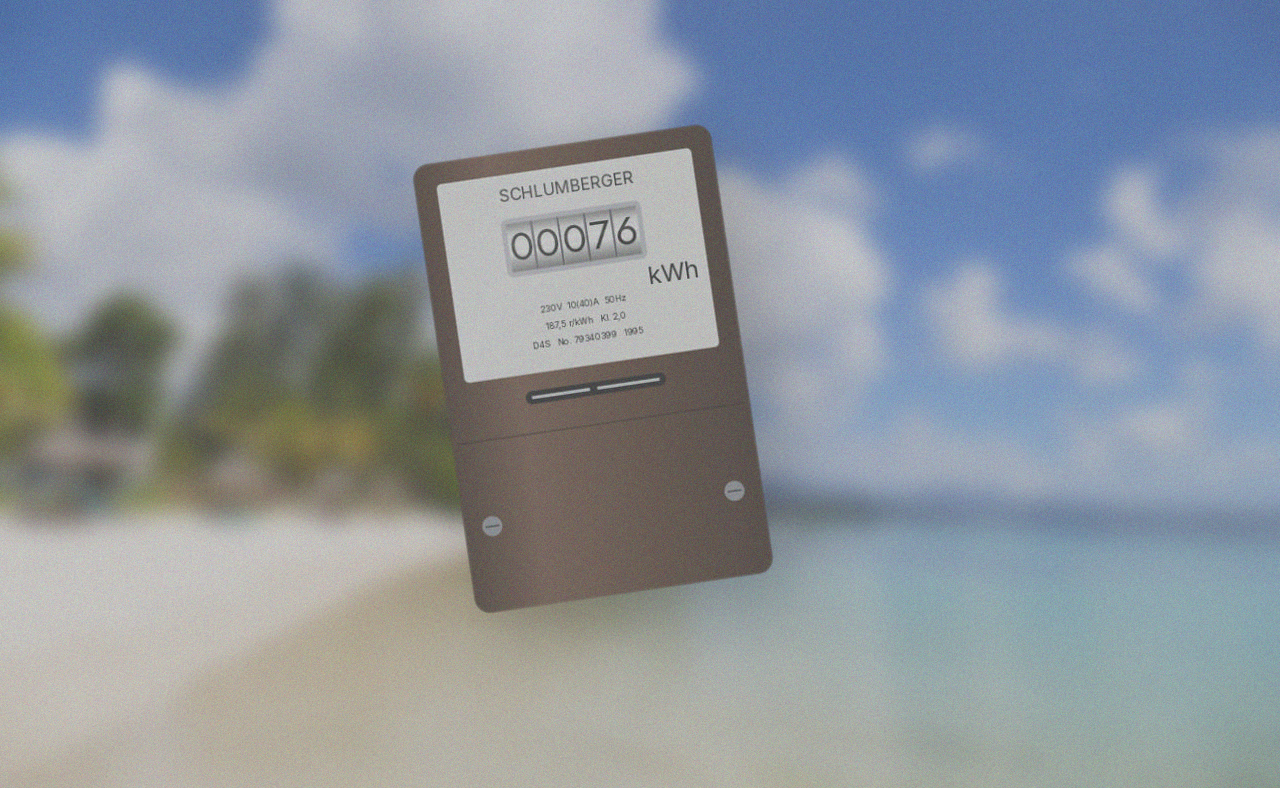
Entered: 76 kWh
